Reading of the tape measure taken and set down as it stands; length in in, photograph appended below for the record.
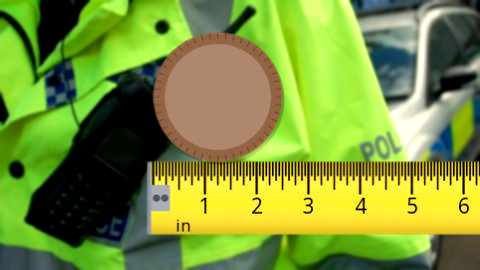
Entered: 2.5 in
